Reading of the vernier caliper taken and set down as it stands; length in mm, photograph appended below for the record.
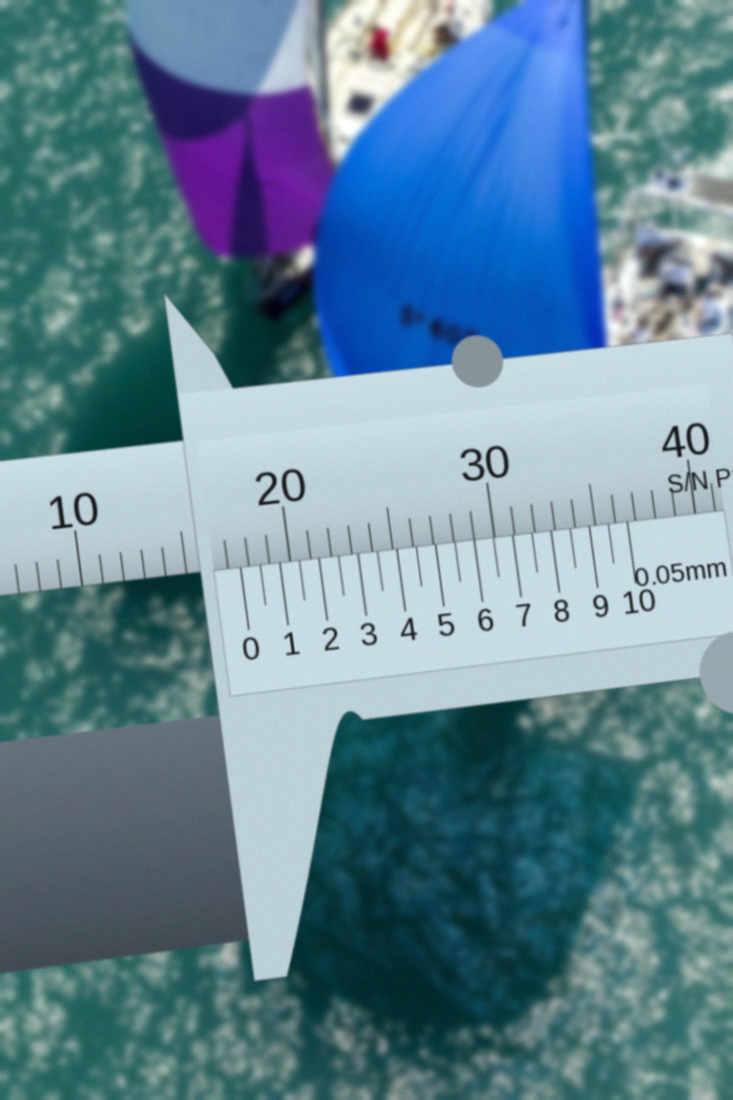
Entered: 17.6 mm
